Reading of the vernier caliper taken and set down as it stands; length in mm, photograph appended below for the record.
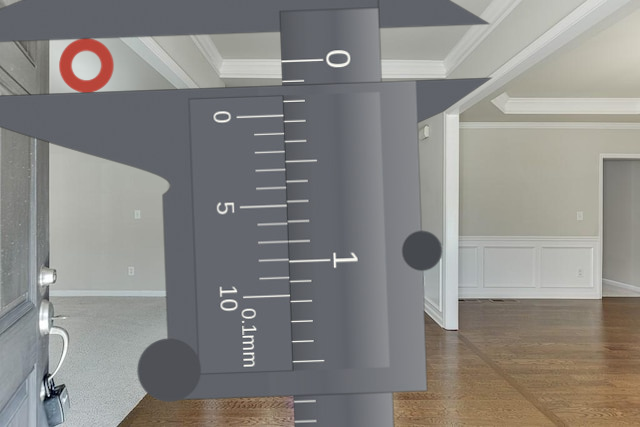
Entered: 2.7 mm
